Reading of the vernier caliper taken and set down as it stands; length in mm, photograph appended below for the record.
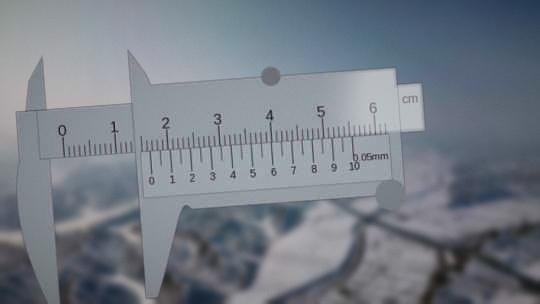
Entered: 16.5 mm
